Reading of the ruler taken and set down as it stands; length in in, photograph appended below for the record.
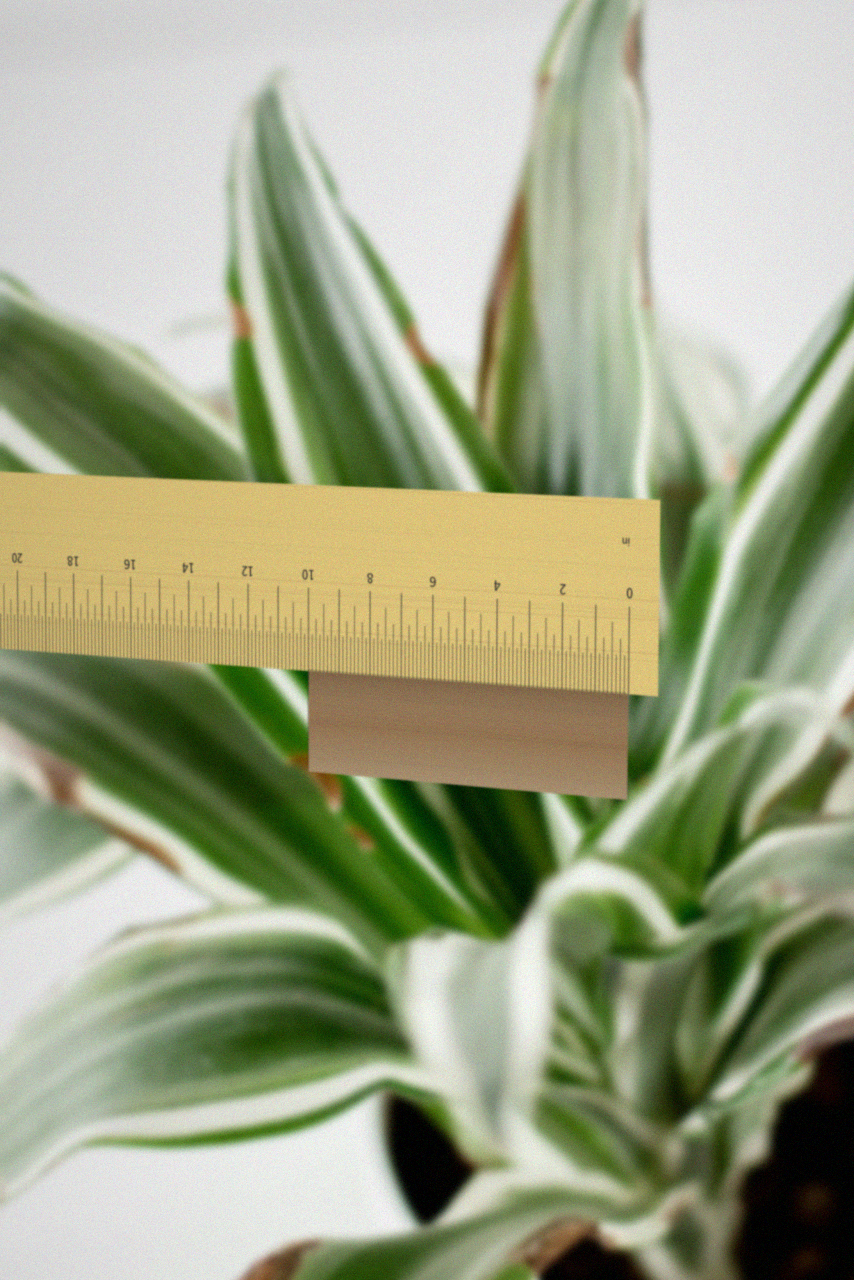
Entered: 10 in
